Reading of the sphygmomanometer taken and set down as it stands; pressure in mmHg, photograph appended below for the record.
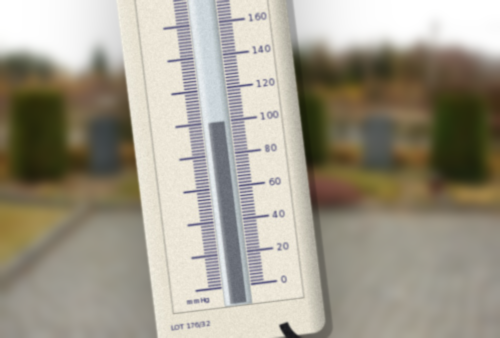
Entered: 100 mmHg
